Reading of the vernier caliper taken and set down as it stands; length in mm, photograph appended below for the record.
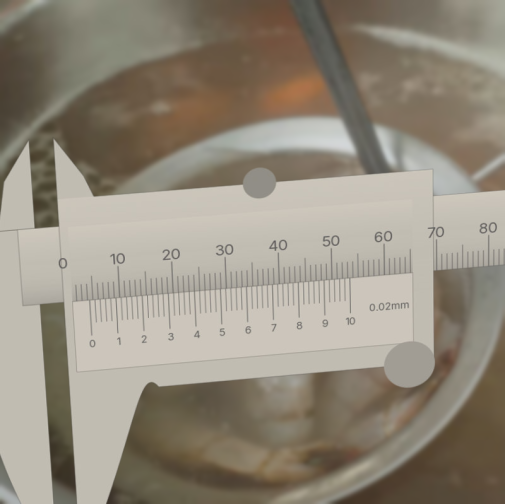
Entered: 4.4 mm
